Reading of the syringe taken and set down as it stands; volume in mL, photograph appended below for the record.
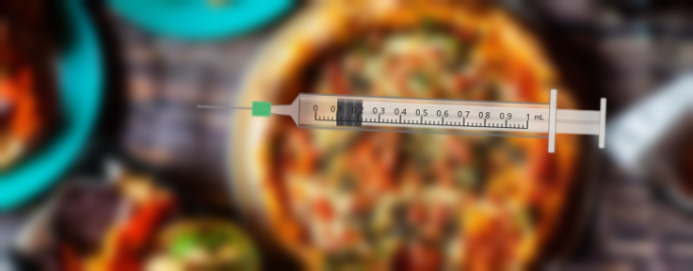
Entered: 0.1 mL
